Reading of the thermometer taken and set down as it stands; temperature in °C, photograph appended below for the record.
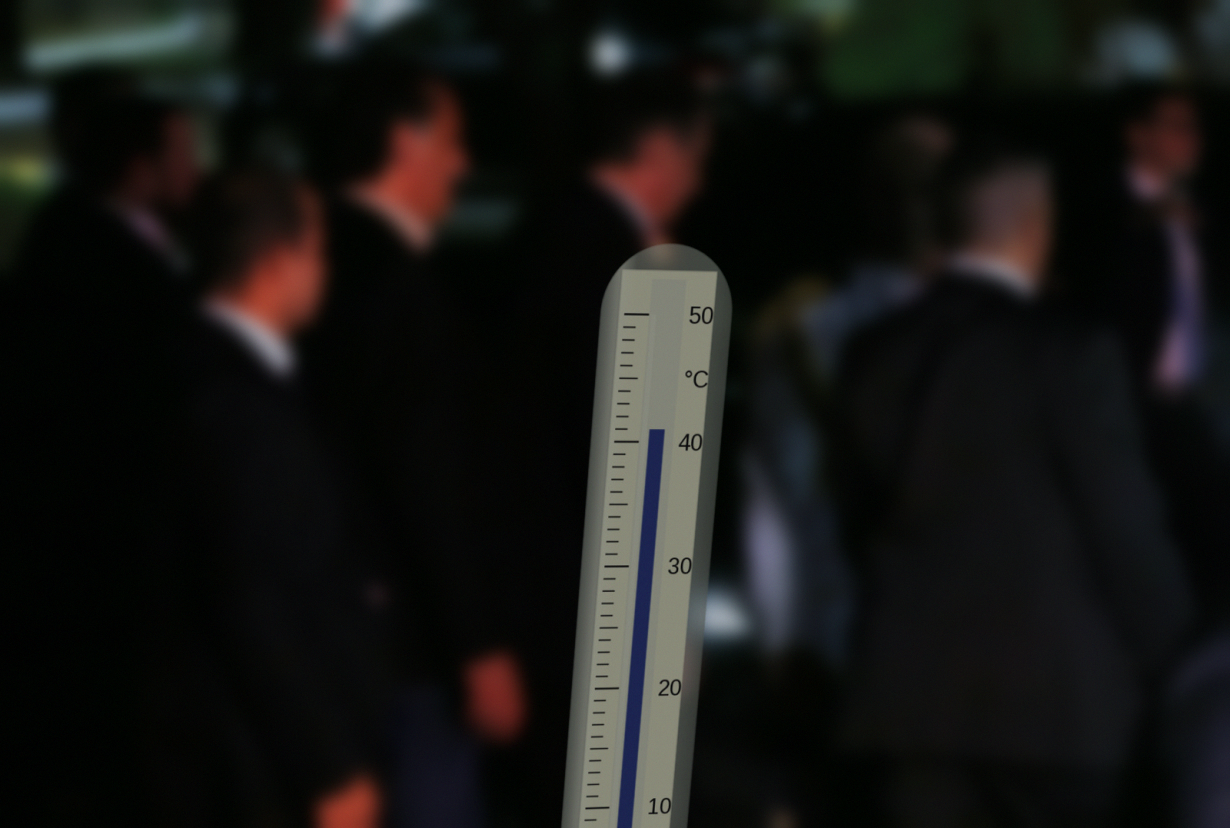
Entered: 41 °C
